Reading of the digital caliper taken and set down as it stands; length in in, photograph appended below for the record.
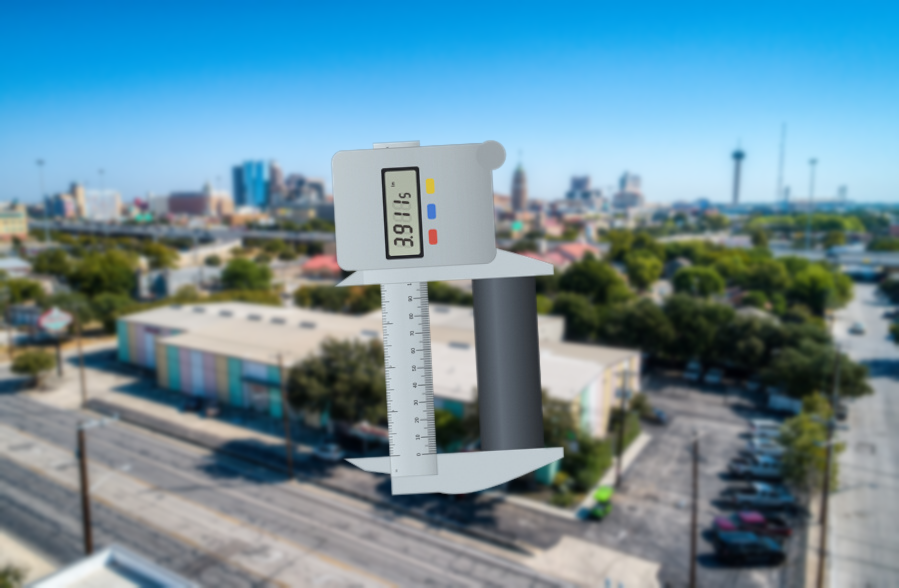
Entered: 3.9115 in
